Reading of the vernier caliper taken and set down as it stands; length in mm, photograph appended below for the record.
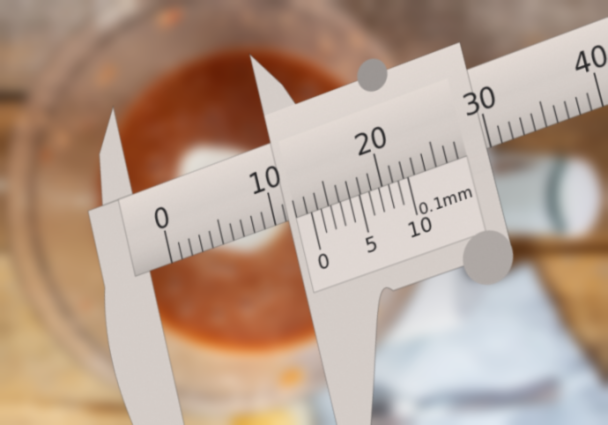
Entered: 13.4 mm
